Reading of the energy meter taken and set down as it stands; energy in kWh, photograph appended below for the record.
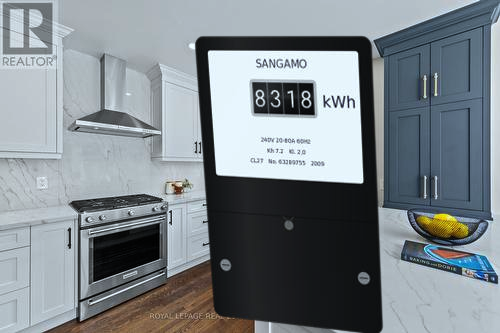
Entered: 8318 kWh
